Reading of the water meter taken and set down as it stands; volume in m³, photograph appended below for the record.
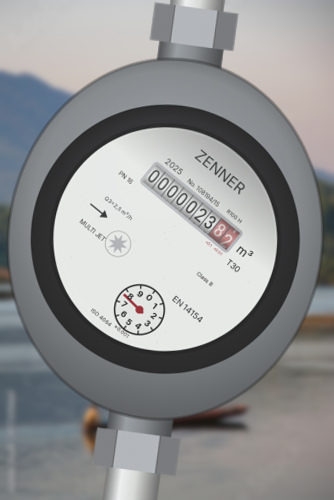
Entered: 23.817 m³
